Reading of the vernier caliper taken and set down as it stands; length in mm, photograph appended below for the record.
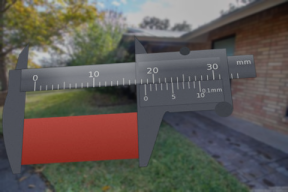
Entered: 18.6 mm
